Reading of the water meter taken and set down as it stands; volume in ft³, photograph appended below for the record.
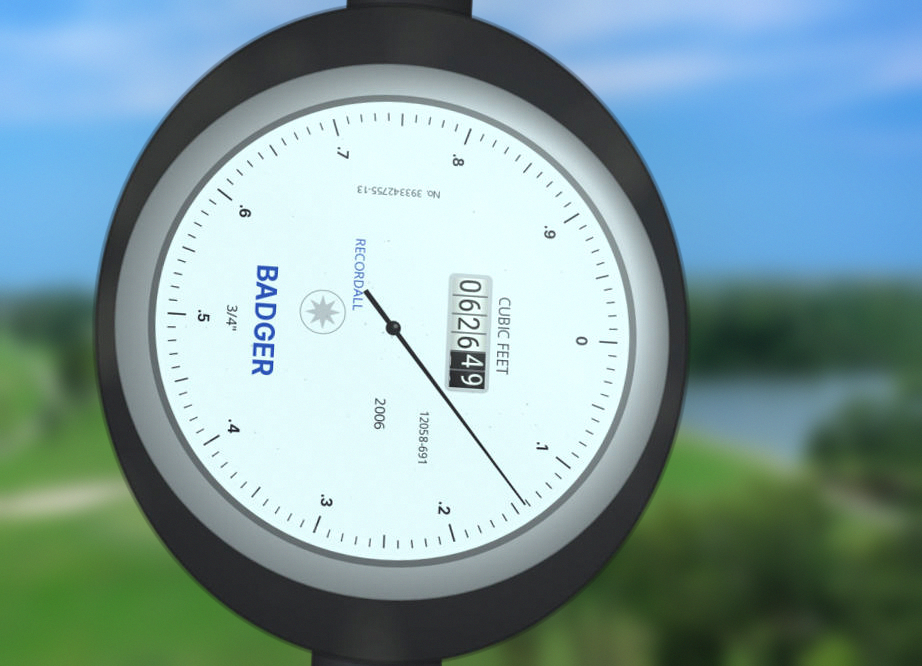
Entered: 62649.14 ft³
